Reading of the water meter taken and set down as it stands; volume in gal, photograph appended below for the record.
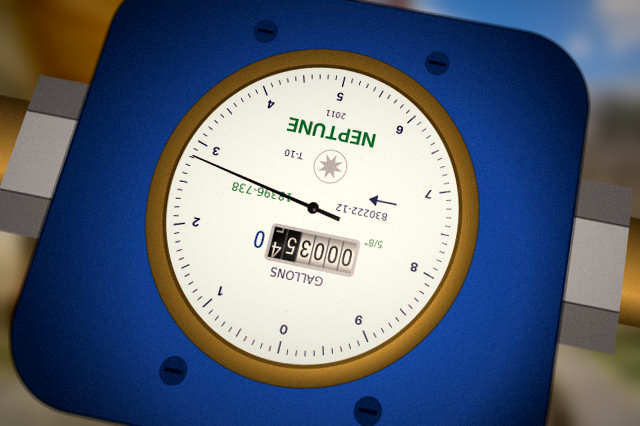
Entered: 3542.8 gal
